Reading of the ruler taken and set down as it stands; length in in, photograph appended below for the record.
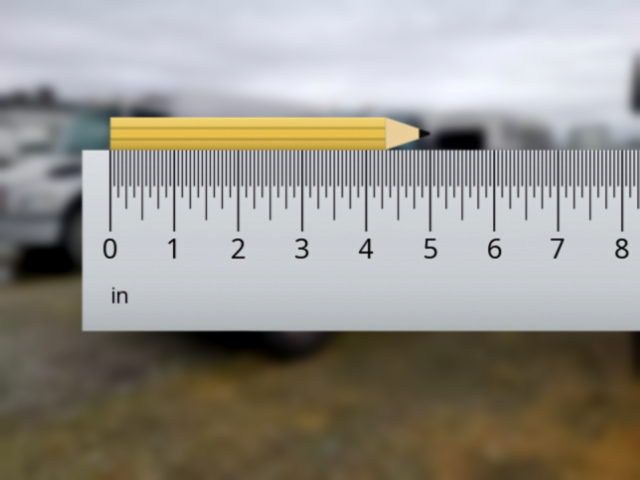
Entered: 5 in
